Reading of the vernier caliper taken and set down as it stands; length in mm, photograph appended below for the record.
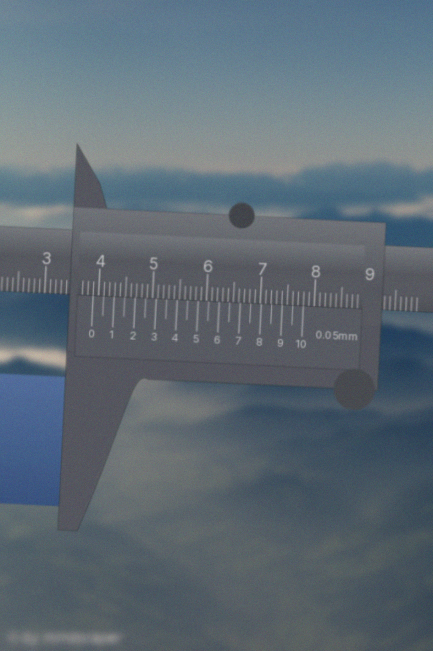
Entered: 39.0 mm
